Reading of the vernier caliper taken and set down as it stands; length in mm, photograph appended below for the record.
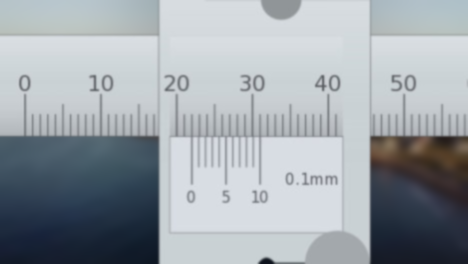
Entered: 22.0 mm
